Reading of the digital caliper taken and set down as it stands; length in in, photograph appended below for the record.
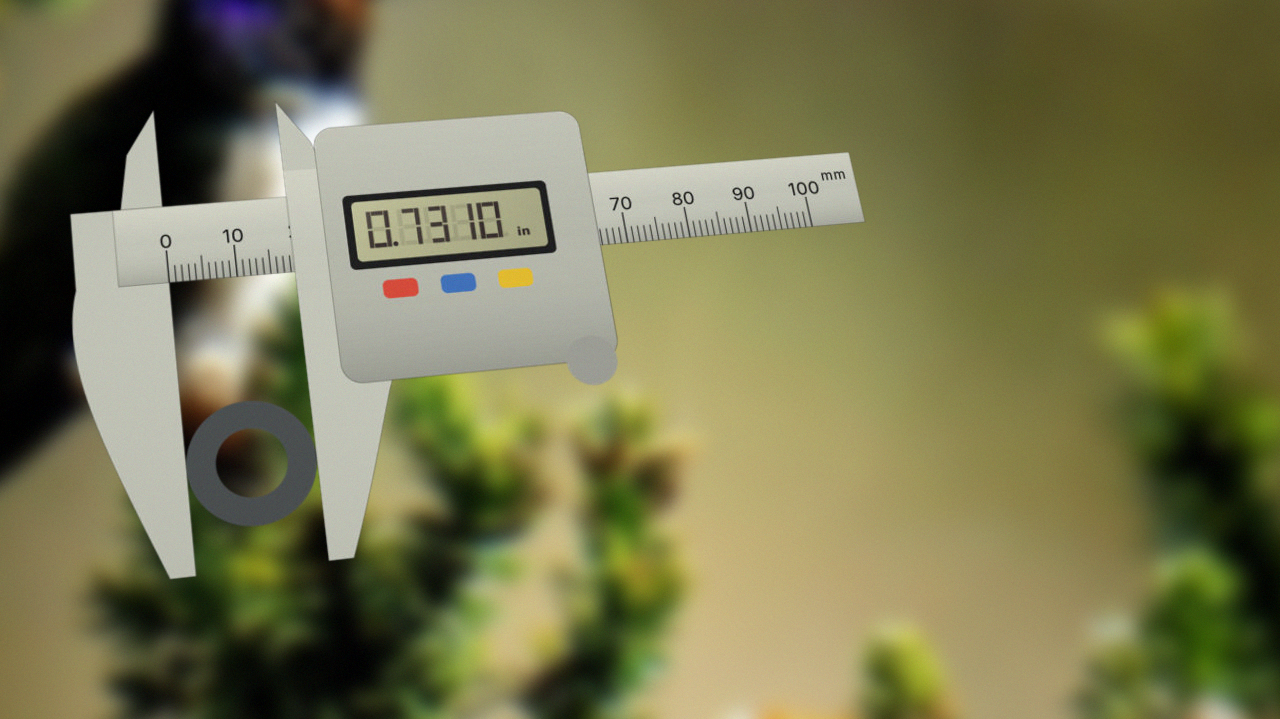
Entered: 0.7310 in
